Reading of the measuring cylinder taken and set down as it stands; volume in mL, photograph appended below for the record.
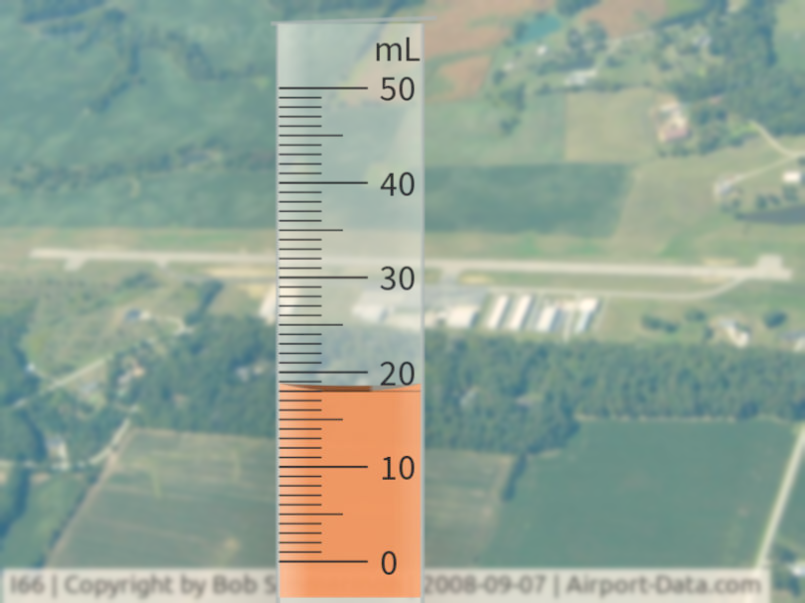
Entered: 18 mL
